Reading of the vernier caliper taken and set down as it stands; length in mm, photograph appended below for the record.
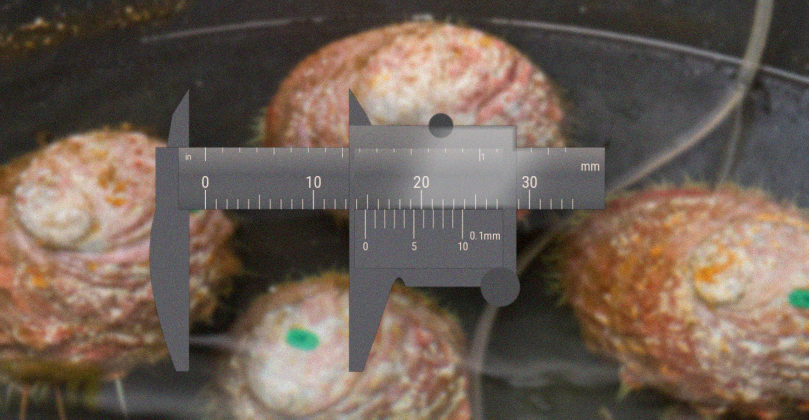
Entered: 14.8 mm
